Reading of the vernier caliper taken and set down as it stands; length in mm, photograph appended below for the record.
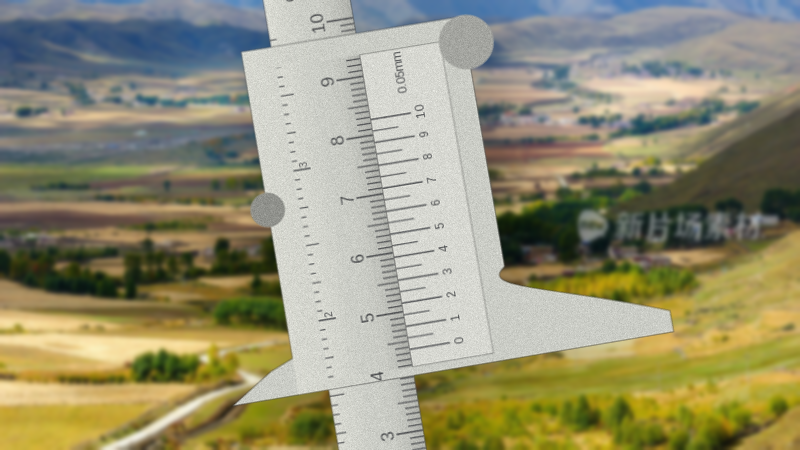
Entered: 43.6 mm
